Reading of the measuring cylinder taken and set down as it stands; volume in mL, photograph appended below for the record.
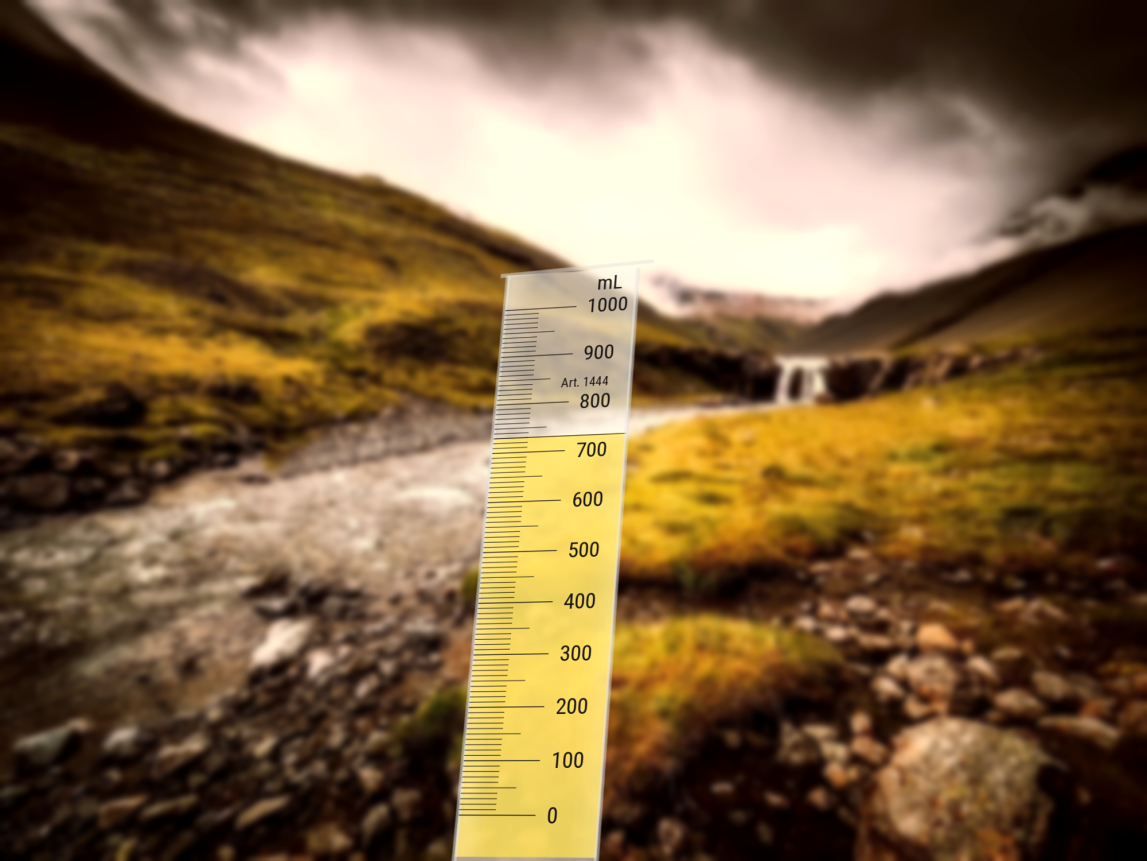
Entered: 730 mL
